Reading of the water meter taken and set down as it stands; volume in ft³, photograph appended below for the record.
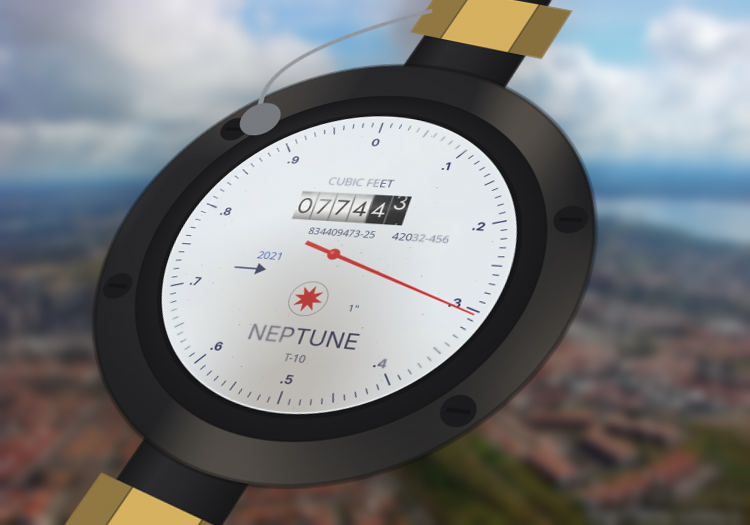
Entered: 77443.30 ft³
